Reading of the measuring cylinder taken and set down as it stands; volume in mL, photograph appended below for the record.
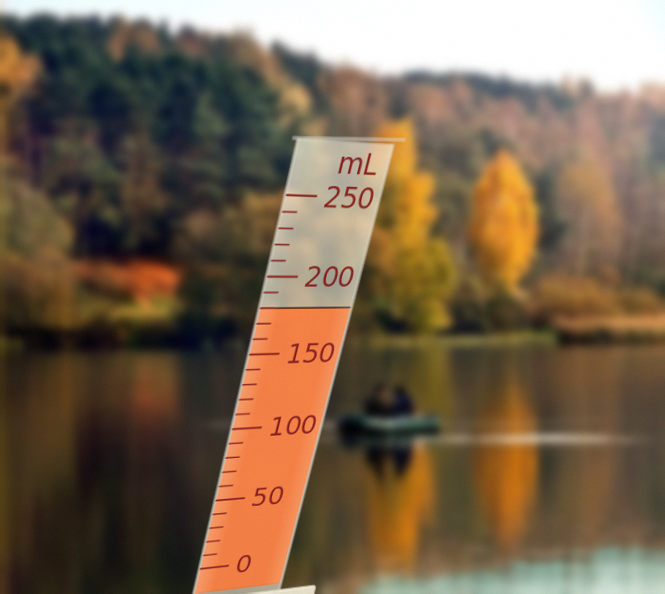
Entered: 180 mL
